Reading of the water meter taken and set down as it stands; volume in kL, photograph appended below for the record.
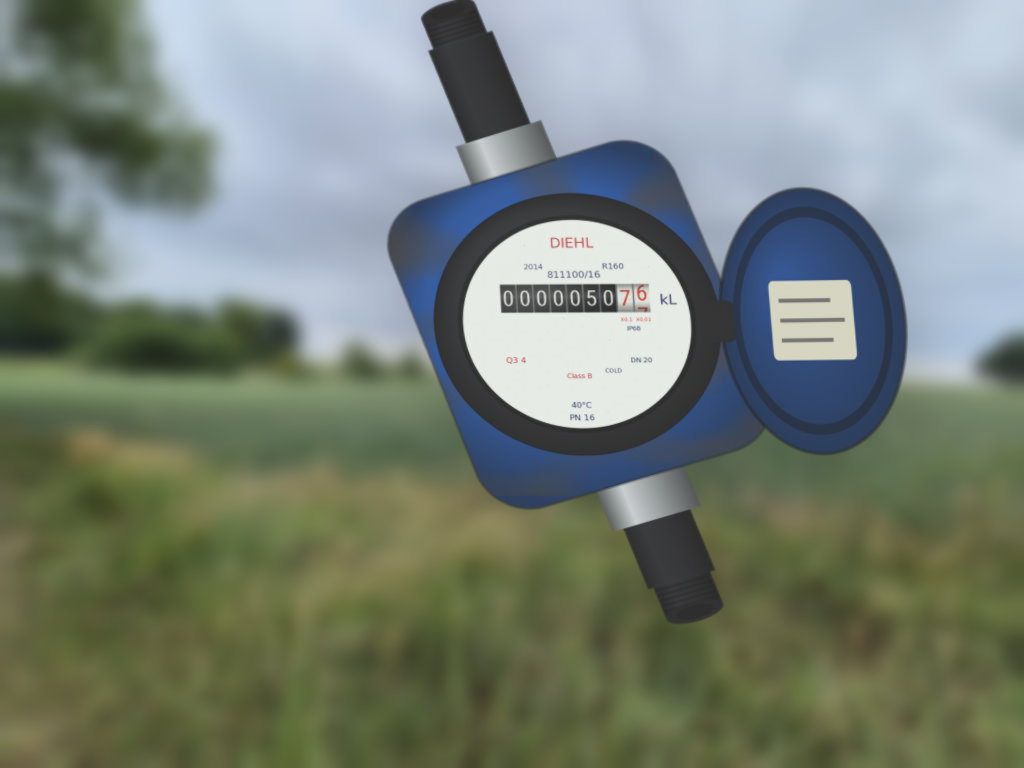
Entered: 50.76 kL
